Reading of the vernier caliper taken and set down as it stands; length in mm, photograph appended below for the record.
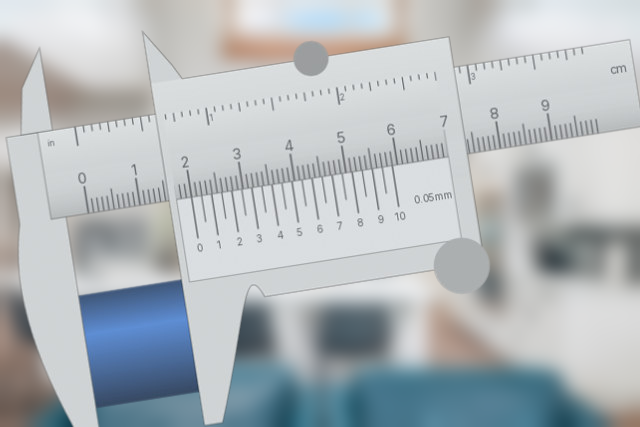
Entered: 20.0 mm
